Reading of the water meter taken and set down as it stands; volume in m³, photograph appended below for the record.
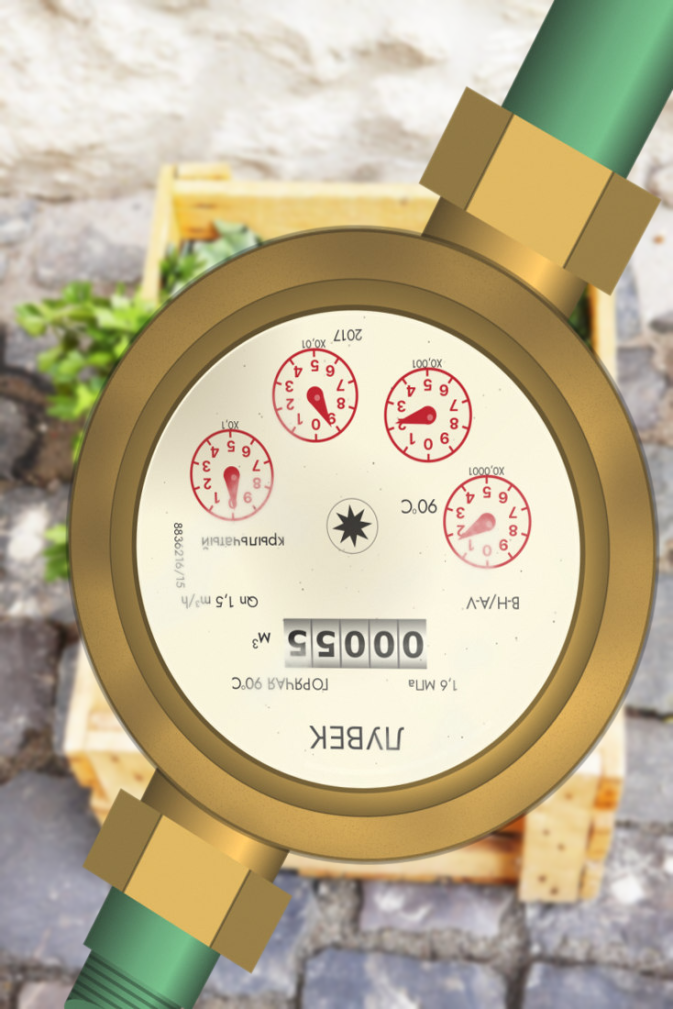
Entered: 54.9921 m³
